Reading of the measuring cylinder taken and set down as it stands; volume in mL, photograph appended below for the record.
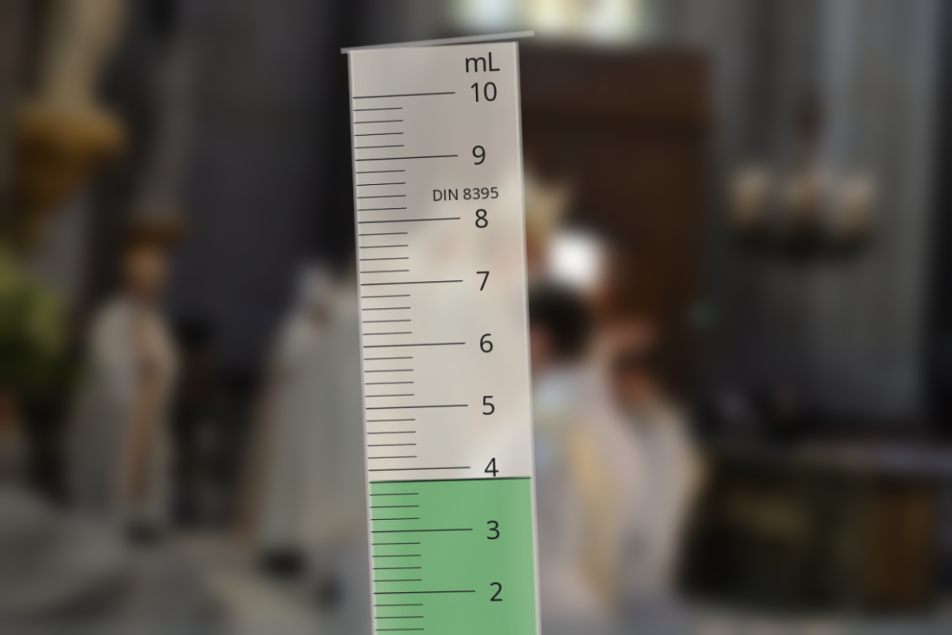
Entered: 3.8 mL
